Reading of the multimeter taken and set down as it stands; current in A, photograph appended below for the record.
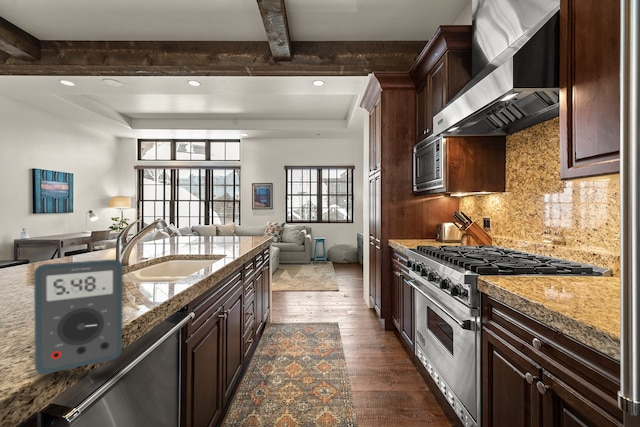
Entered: 5.48 A
